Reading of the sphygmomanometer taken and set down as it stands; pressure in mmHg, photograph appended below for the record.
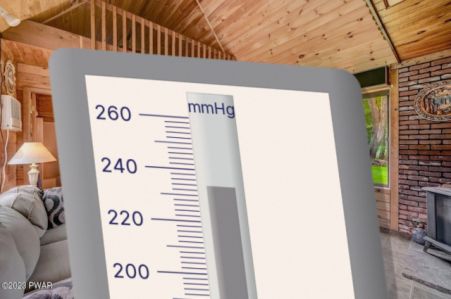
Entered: 234 mmHg
